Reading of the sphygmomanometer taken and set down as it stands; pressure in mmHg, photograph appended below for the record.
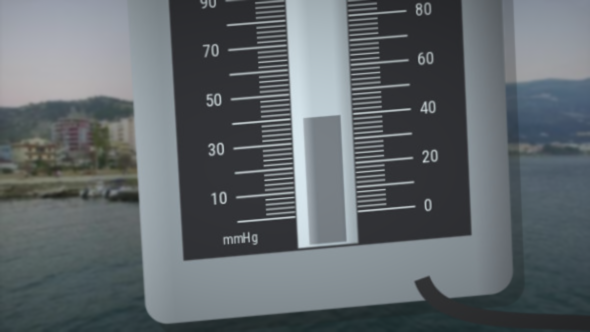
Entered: 40 mmHg
